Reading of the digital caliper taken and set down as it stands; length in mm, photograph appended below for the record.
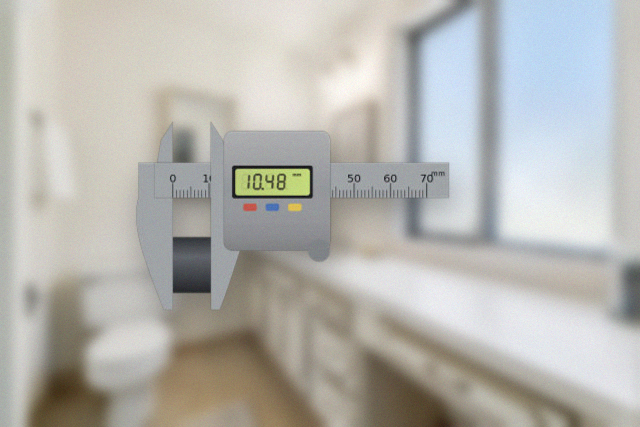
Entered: 10.48 mm
